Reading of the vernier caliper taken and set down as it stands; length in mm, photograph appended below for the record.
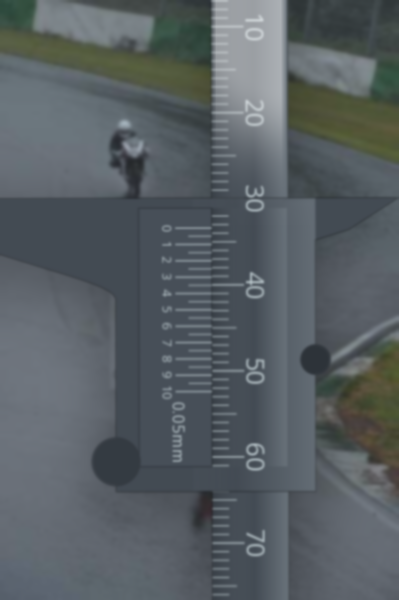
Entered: 33.4 mm
